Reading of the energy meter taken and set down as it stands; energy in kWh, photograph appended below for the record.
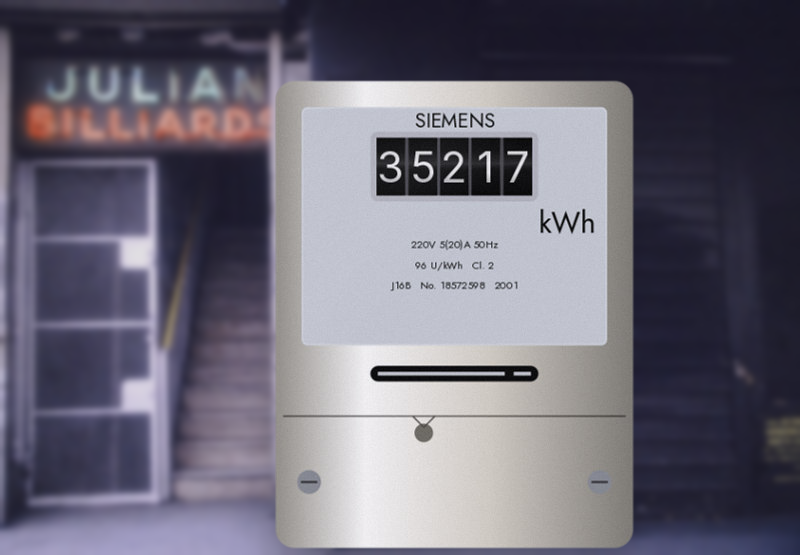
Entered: 35217 kWh
